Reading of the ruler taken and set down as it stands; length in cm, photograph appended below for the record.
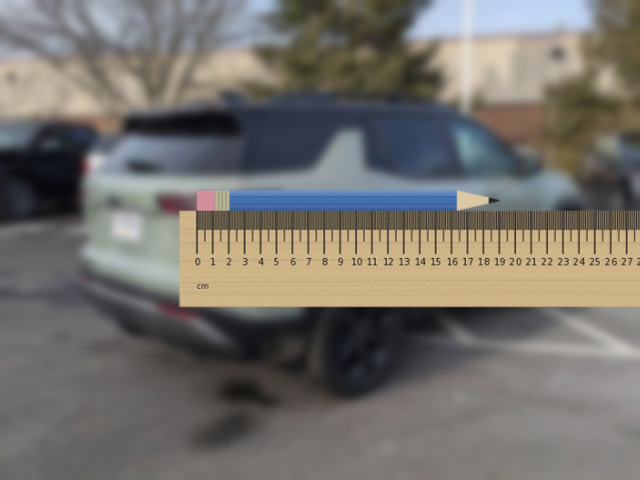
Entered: 19 cm
